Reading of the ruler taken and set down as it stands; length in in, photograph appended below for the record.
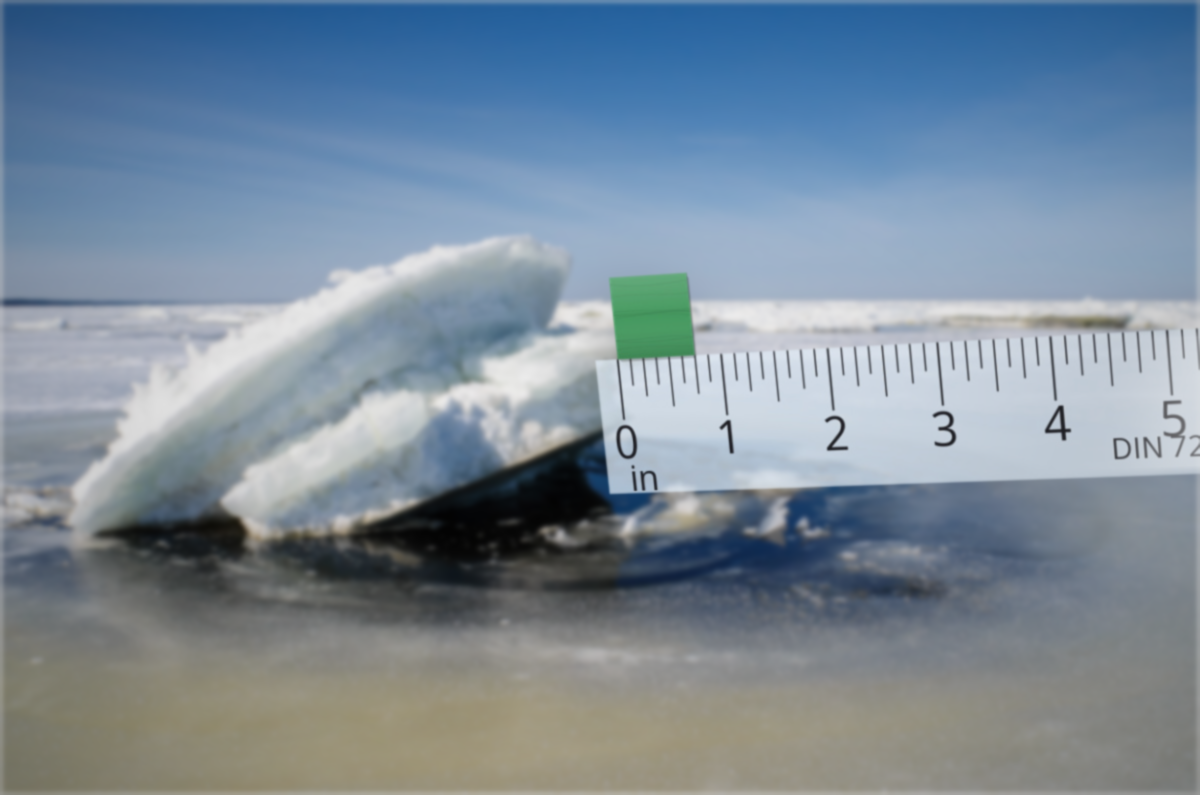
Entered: 0.75 in
